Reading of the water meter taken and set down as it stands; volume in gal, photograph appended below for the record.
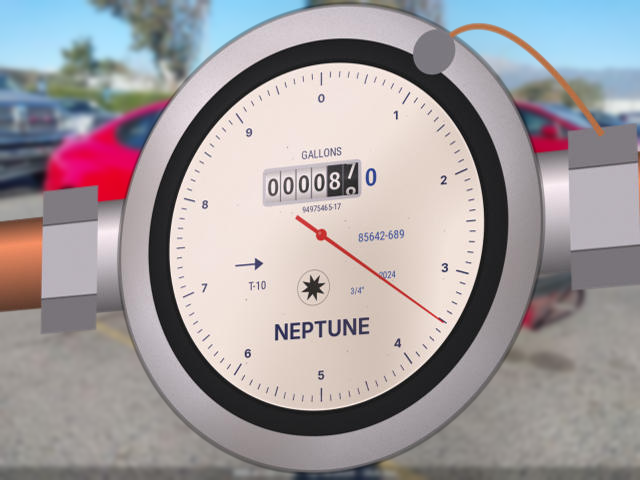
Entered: 873.5 gal
